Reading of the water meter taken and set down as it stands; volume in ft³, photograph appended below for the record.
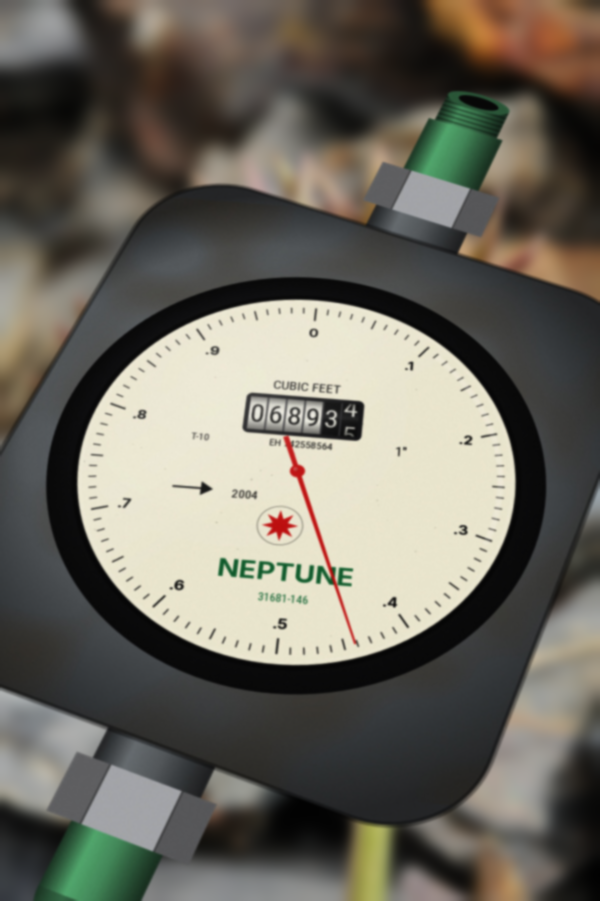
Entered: 68934.44 ft³
